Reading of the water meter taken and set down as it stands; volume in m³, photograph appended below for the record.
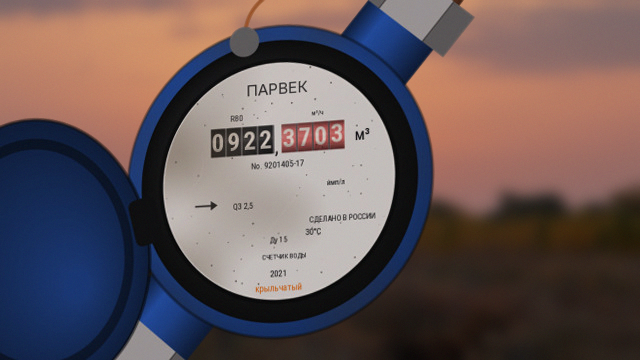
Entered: 922.3703 m³
